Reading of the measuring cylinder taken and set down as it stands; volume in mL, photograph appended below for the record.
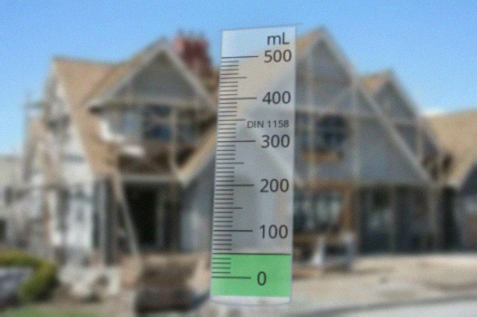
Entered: 50 mL
